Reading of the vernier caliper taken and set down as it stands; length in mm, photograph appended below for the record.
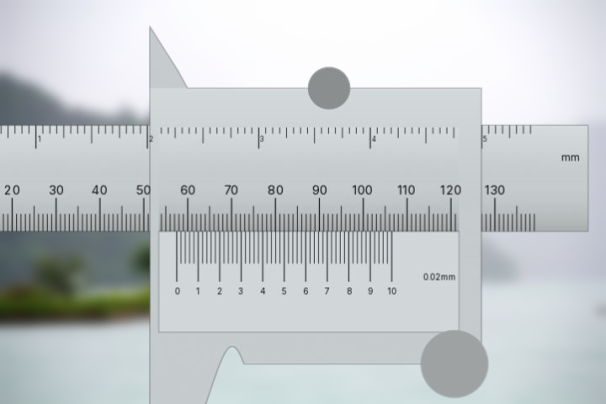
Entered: 57.5 mm
